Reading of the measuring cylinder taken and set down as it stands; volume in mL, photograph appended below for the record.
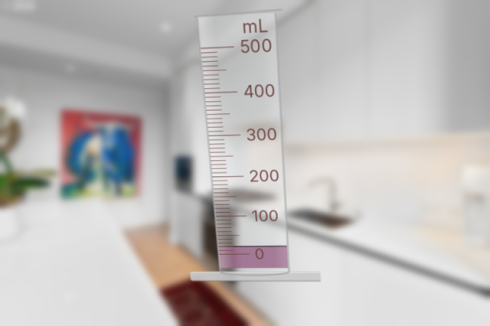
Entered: 20 mL
